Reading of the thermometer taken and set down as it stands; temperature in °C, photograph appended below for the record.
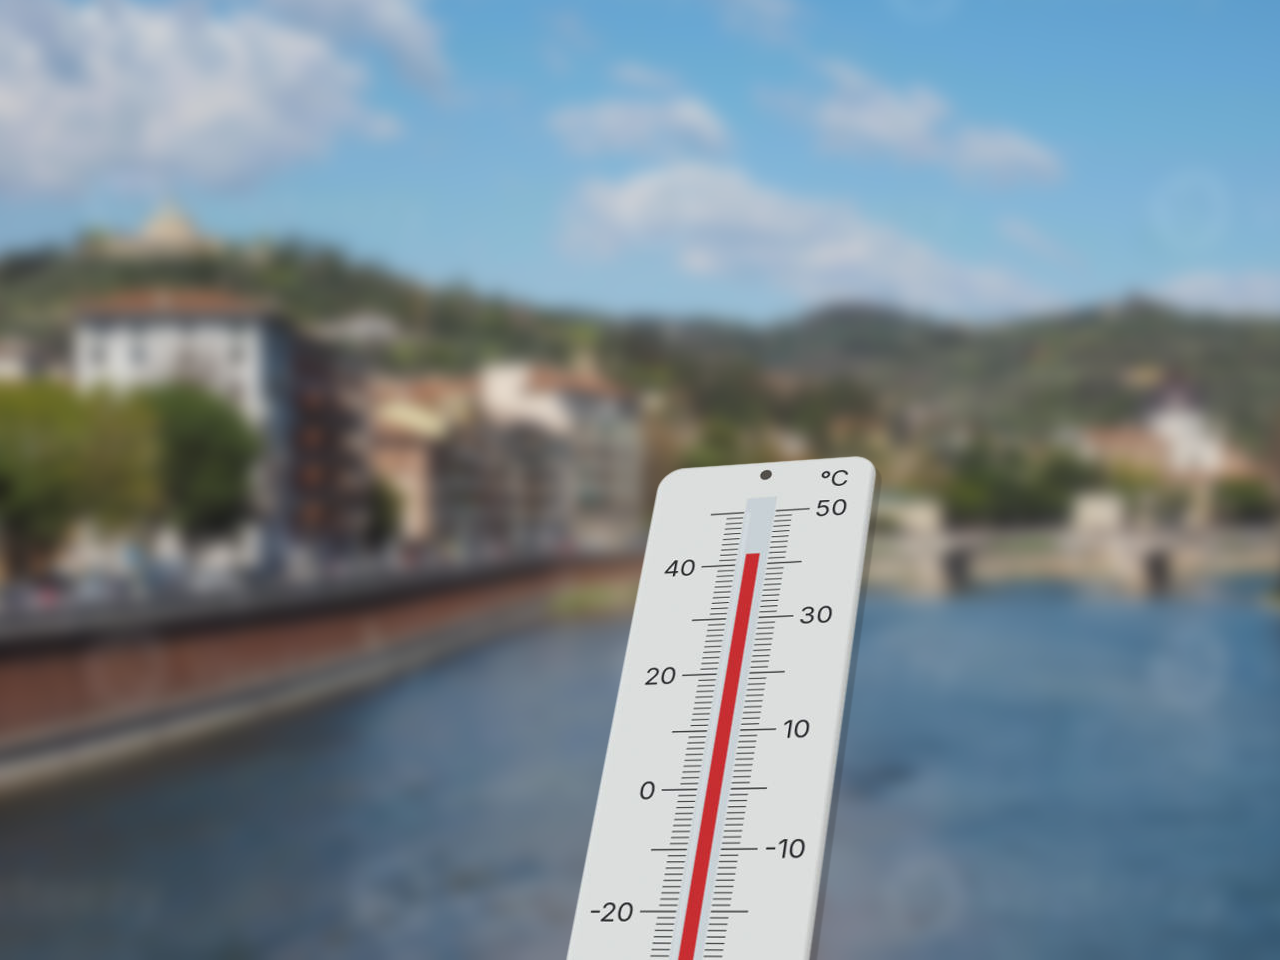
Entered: 42 °C
